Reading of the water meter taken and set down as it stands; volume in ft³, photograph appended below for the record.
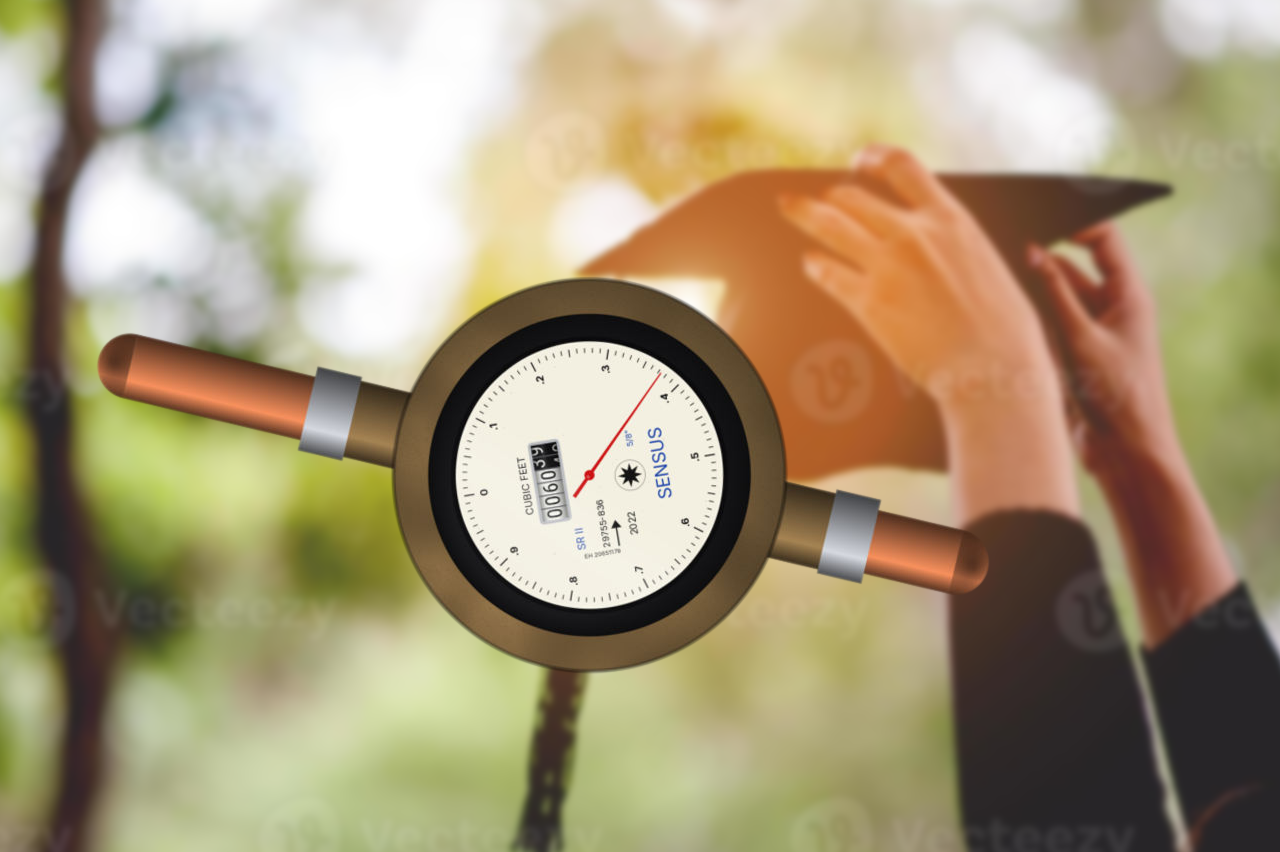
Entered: 6039.37 ft³
